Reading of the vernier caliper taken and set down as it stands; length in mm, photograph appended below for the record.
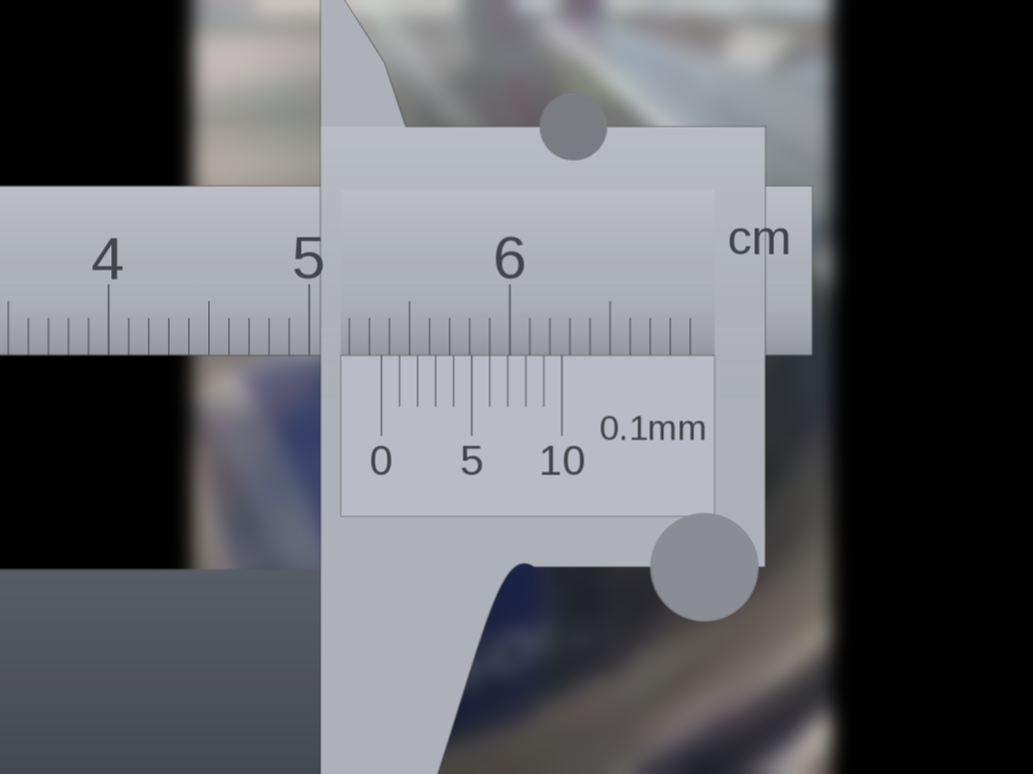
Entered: 53.6 mm
